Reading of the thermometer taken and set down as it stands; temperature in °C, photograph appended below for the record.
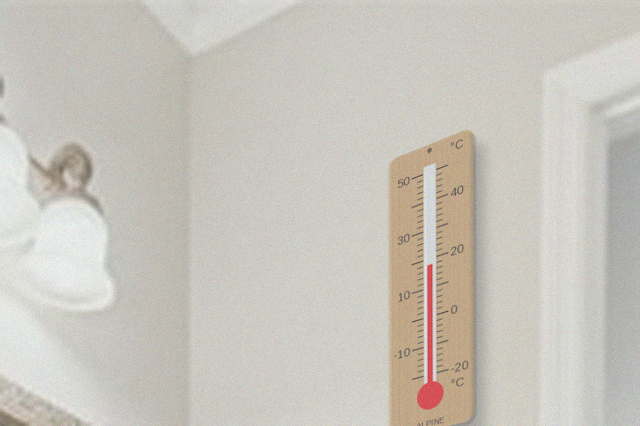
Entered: 18 °C
